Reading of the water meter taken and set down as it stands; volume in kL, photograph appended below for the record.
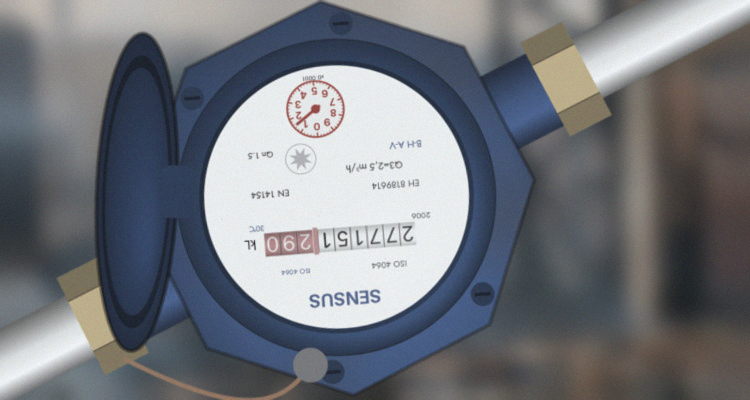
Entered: 277151.2901 kL
